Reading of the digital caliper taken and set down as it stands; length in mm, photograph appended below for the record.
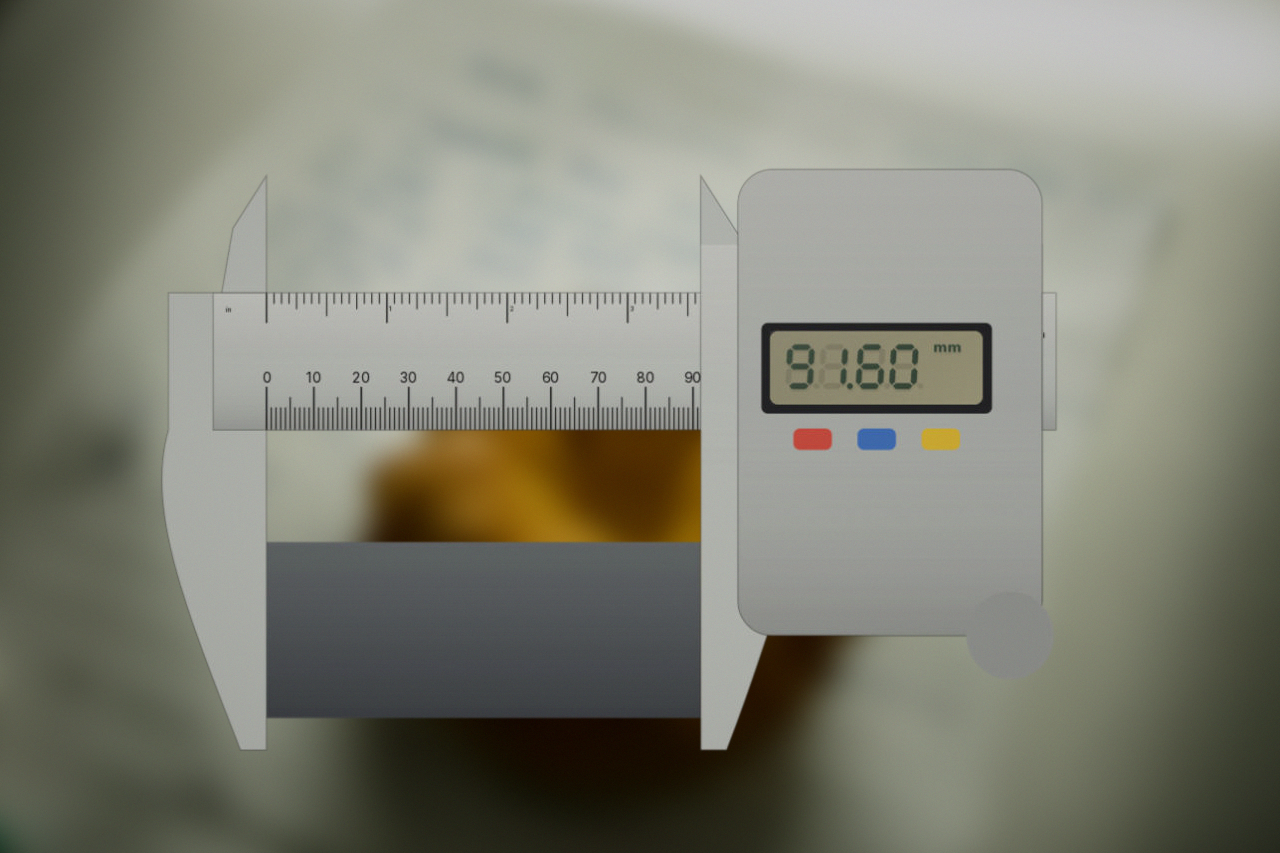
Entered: 91.60 mm
